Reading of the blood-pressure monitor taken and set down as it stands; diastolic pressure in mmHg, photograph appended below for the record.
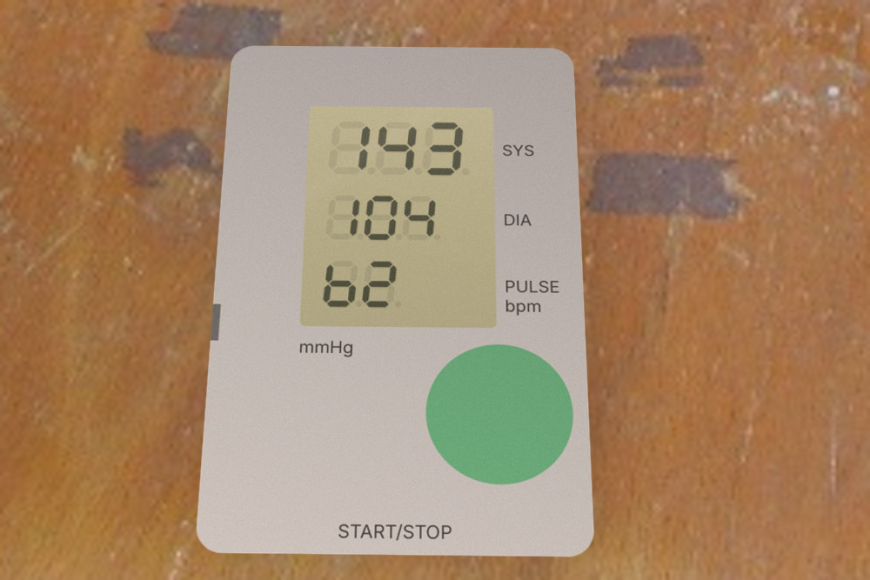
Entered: 104 mmHg
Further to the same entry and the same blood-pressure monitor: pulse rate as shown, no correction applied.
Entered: 62 bpm
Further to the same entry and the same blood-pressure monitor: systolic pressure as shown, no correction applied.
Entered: 143 mmHg
